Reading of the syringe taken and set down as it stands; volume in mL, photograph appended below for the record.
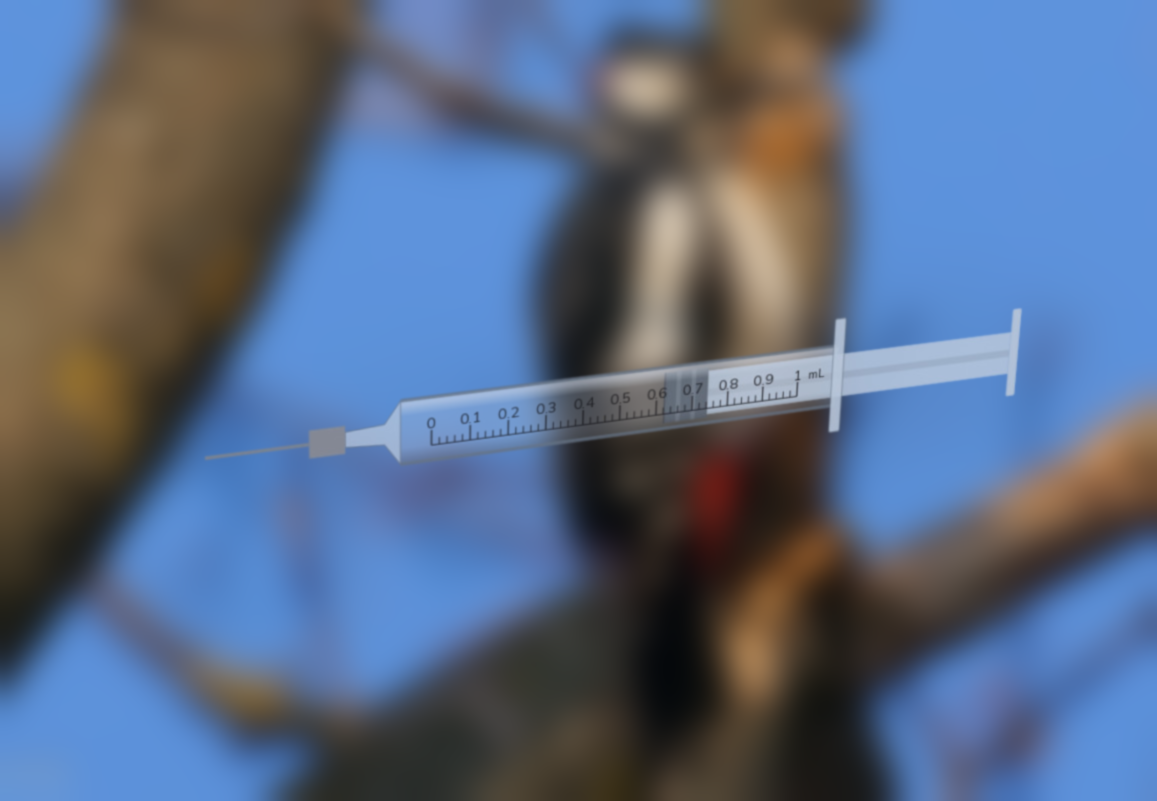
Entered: 0.62 mL
